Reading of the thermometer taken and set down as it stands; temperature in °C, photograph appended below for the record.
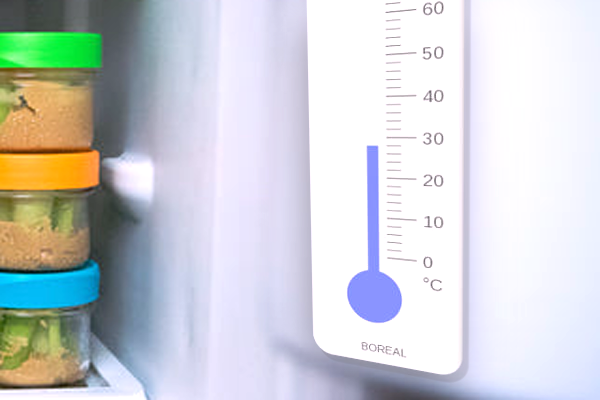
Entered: 28 °C
